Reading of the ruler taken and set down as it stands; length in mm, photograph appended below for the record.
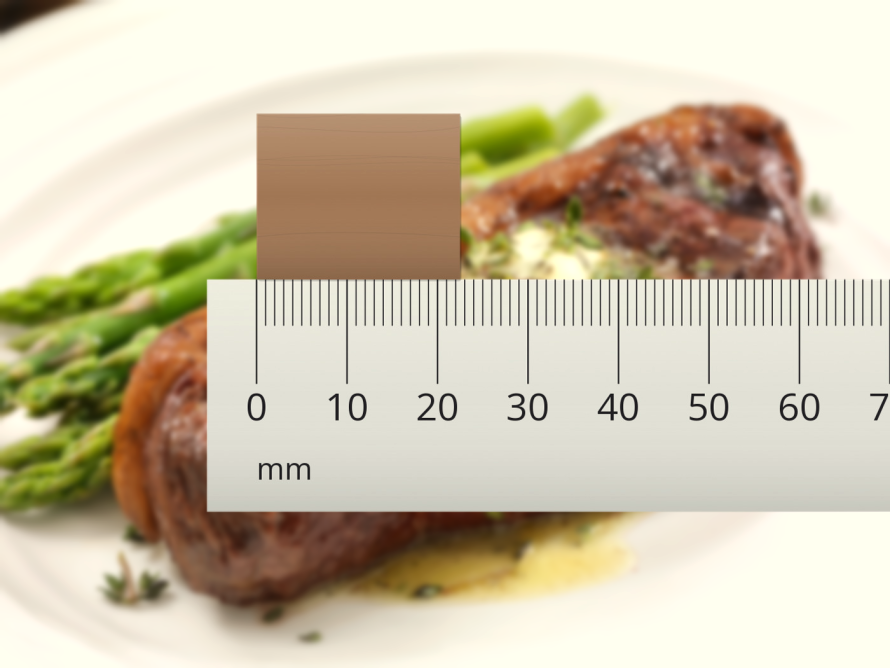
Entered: 22.5 mm
